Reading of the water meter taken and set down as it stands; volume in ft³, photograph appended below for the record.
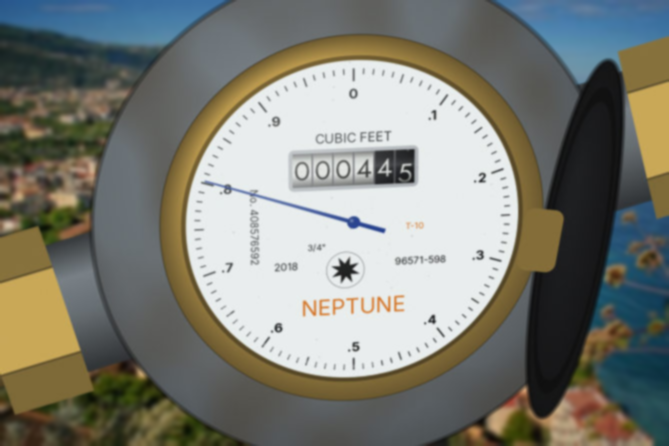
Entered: 444.80 ft³
